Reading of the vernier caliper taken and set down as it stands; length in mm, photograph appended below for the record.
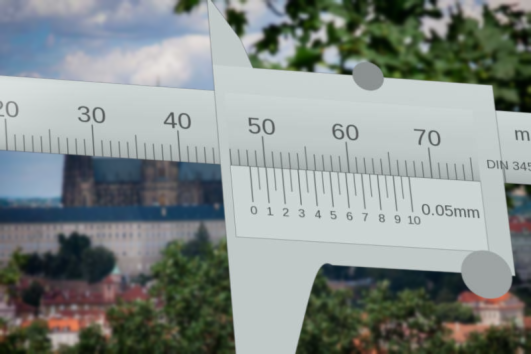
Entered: 48.2 mm
